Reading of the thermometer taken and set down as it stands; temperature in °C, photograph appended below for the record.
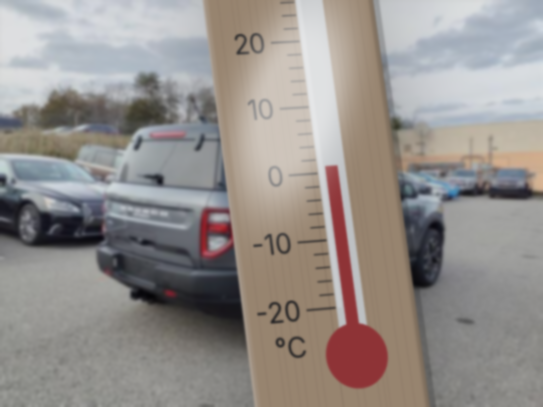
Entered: 1 °C
